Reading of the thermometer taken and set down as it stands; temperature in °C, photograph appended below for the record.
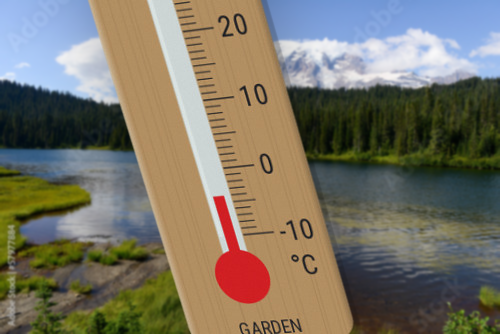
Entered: -4 °C
